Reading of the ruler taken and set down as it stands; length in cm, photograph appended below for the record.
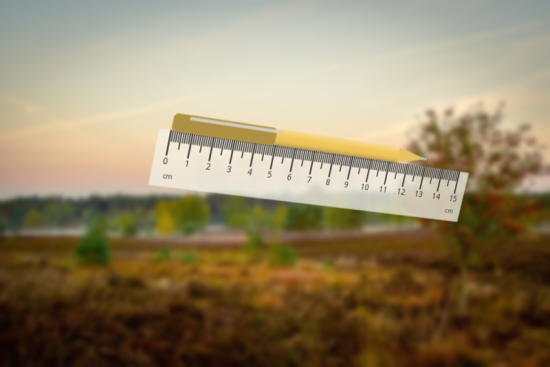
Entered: 13 cm
